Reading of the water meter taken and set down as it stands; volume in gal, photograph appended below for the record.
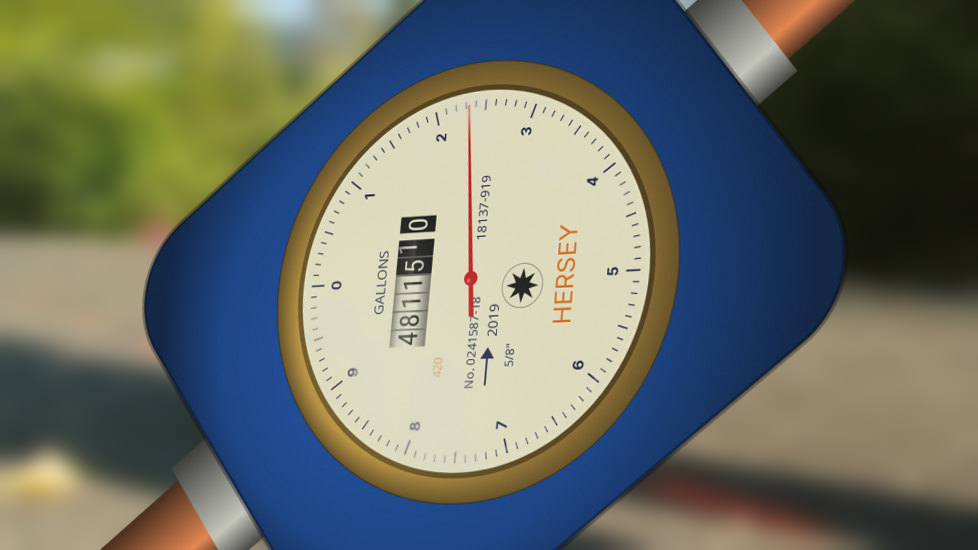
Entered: 4811512.3 gal
